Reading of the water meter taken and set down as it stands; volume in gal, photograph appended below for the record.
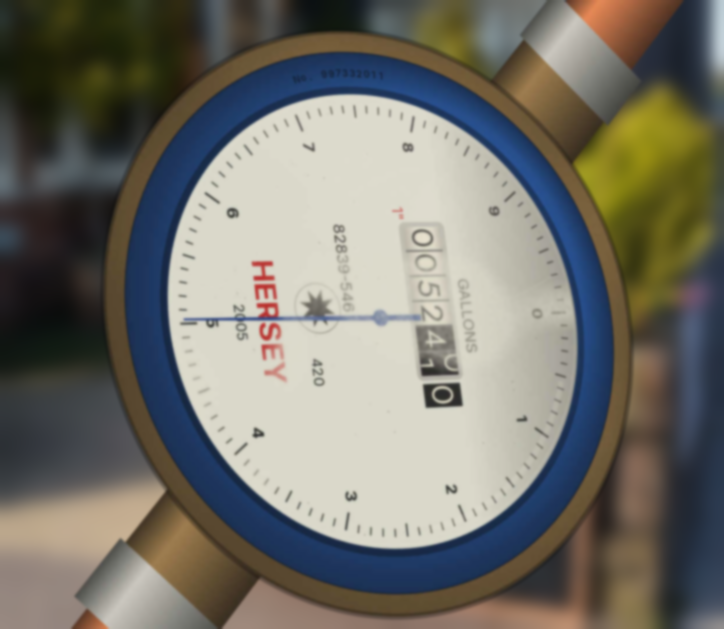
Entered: 52405.0 gal
